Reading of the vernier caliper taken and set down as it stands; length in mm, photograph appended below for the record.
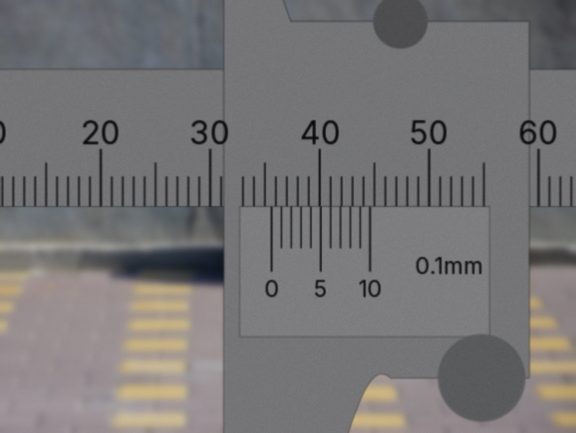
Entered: 35.6 mm
